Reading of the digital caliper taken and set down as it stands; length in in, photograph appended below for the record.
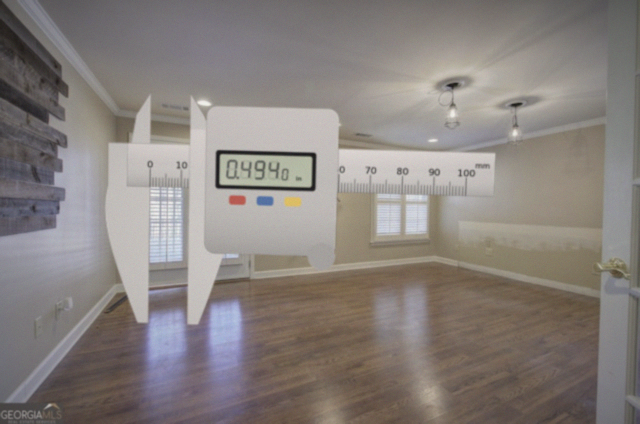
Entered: 0.4940 in
